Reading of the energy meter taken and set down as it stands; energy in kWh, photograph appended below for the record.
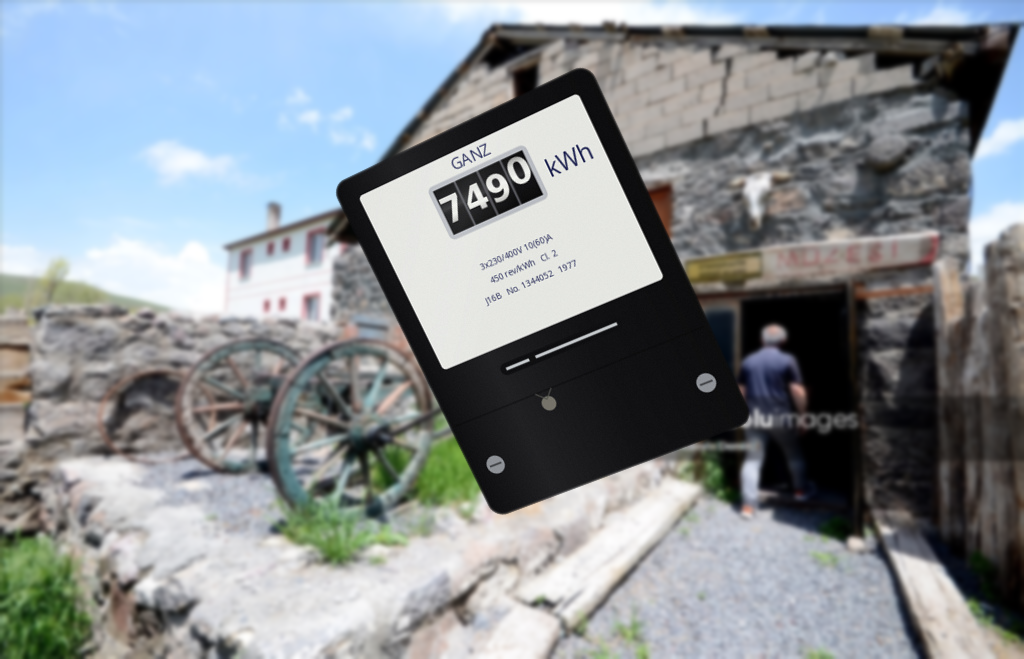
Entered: 7490 kWh
